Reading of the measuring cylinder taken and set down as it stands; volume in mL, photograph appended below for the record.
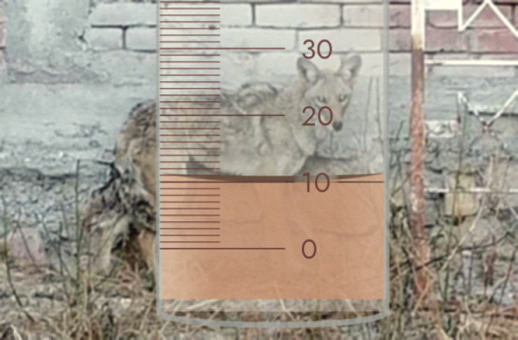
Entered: 10 mL
